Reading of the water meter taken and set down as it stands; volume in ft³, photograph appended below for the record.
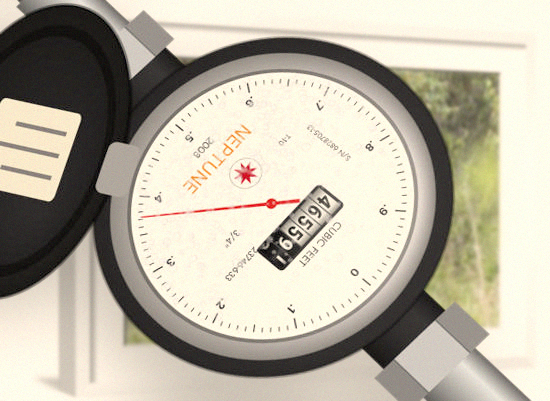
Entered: 465591.37 ft³
